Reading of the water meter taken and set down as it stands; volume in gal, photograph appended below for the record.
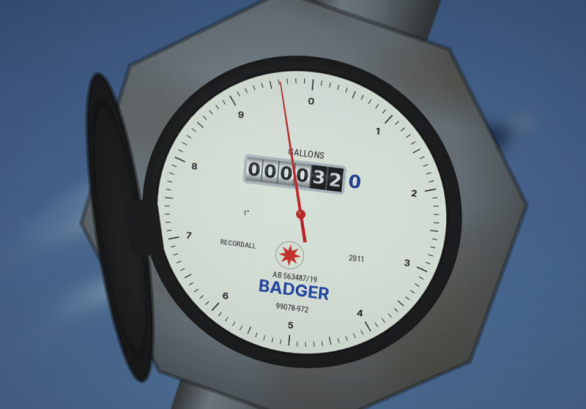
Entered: 319.6 gal
